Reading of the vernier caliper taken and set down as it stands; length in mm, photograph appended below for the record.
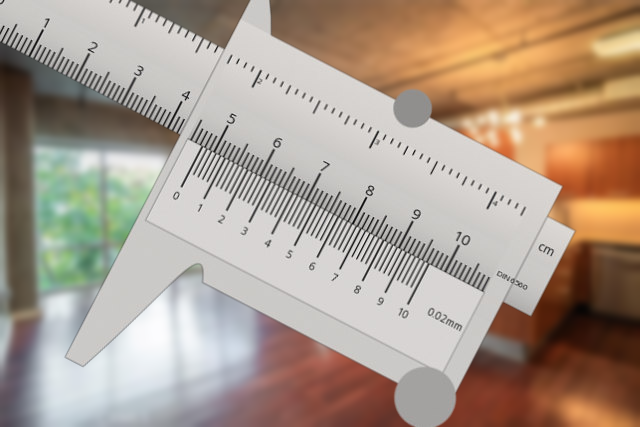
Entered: 47.5 mm
